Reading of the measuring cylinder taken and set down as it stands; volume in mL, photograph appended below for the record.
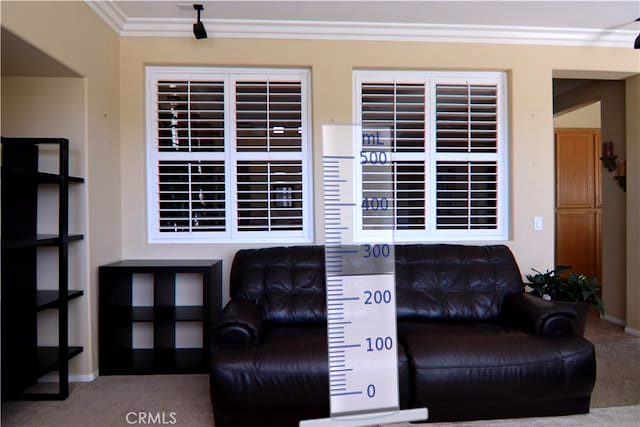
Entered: 250 mL
